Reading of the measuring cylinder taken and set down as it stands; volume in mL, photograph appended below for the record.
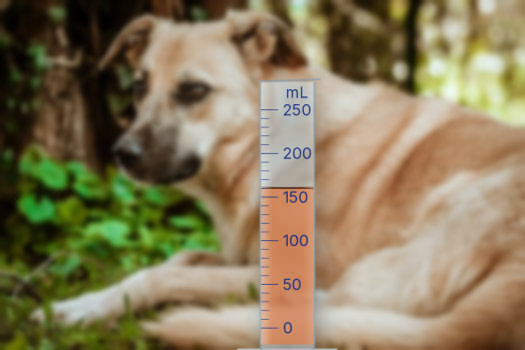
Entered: 160 mL
